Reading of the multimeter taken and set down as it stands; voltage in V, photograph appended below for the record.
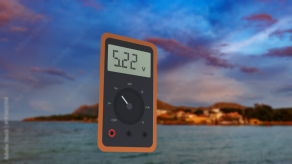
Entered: 5.22 V
